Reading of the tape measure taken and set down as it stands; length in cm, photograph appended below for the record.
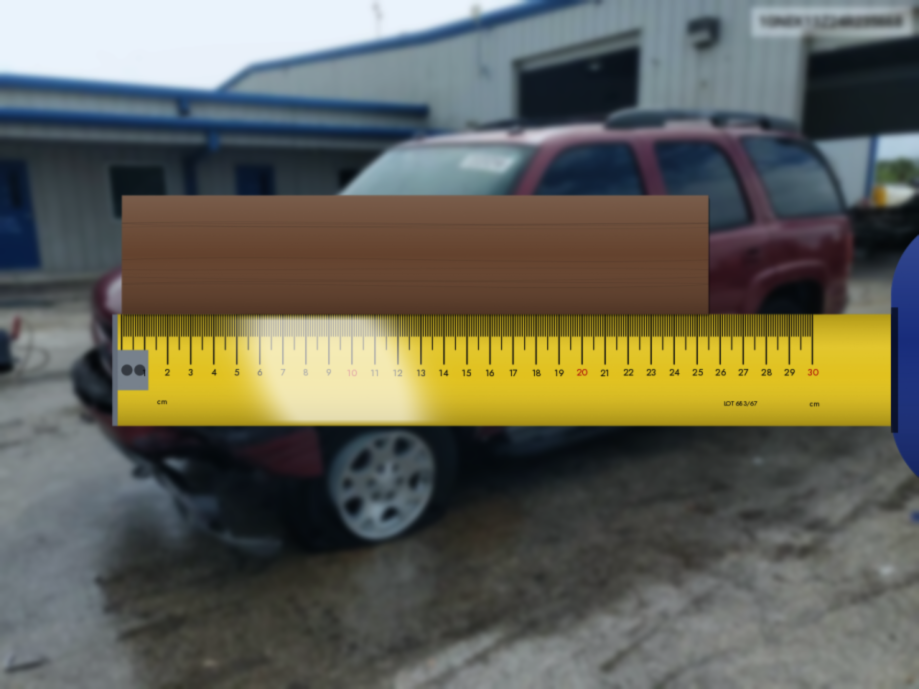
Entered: 25.5 cm
